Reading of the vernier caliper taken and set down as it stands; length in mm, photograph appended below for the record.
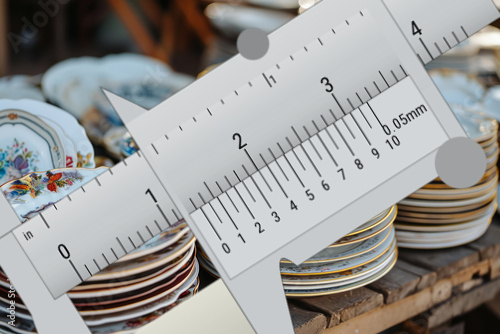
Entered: 13.4 mm
